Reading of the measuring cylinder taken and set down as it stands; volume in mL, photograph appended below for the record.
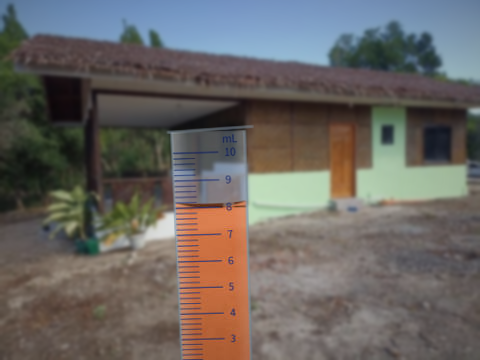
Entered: 8 mL
